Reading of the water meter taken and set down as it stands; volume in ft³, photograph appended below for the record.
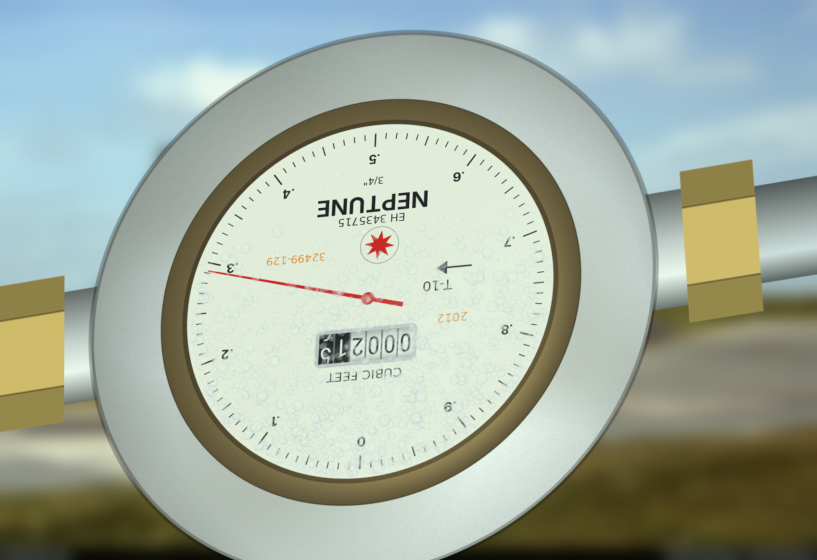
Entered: 215.29 ft³
